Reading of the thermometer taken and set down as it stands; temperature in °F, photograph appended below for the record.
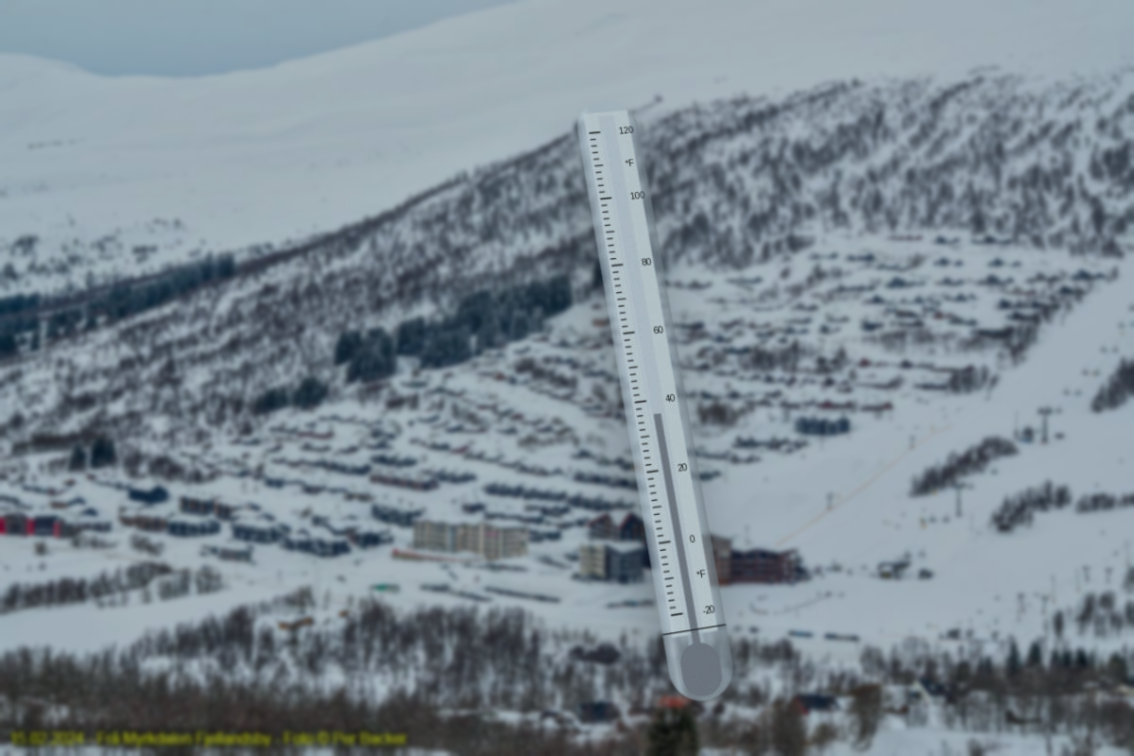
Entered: 36 °F
